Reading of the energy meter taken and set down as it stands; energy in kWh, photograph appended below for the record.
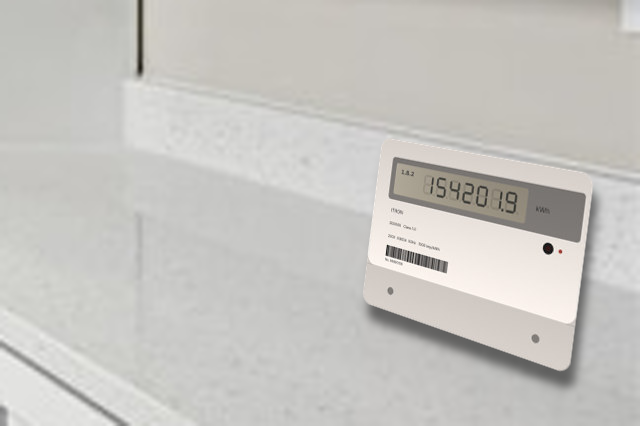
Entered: 154201.9 kWh
